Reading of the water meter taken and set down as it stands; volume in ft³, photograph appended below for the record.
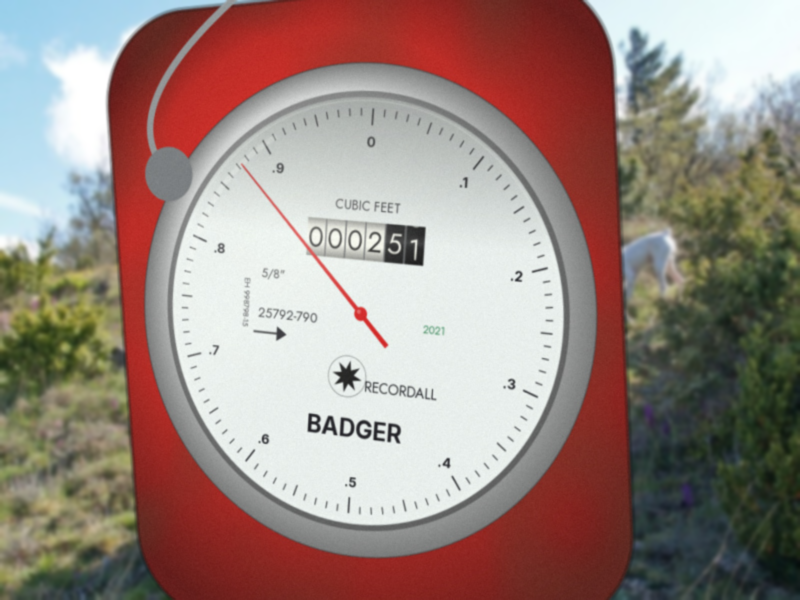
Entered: 250.87 ft³
